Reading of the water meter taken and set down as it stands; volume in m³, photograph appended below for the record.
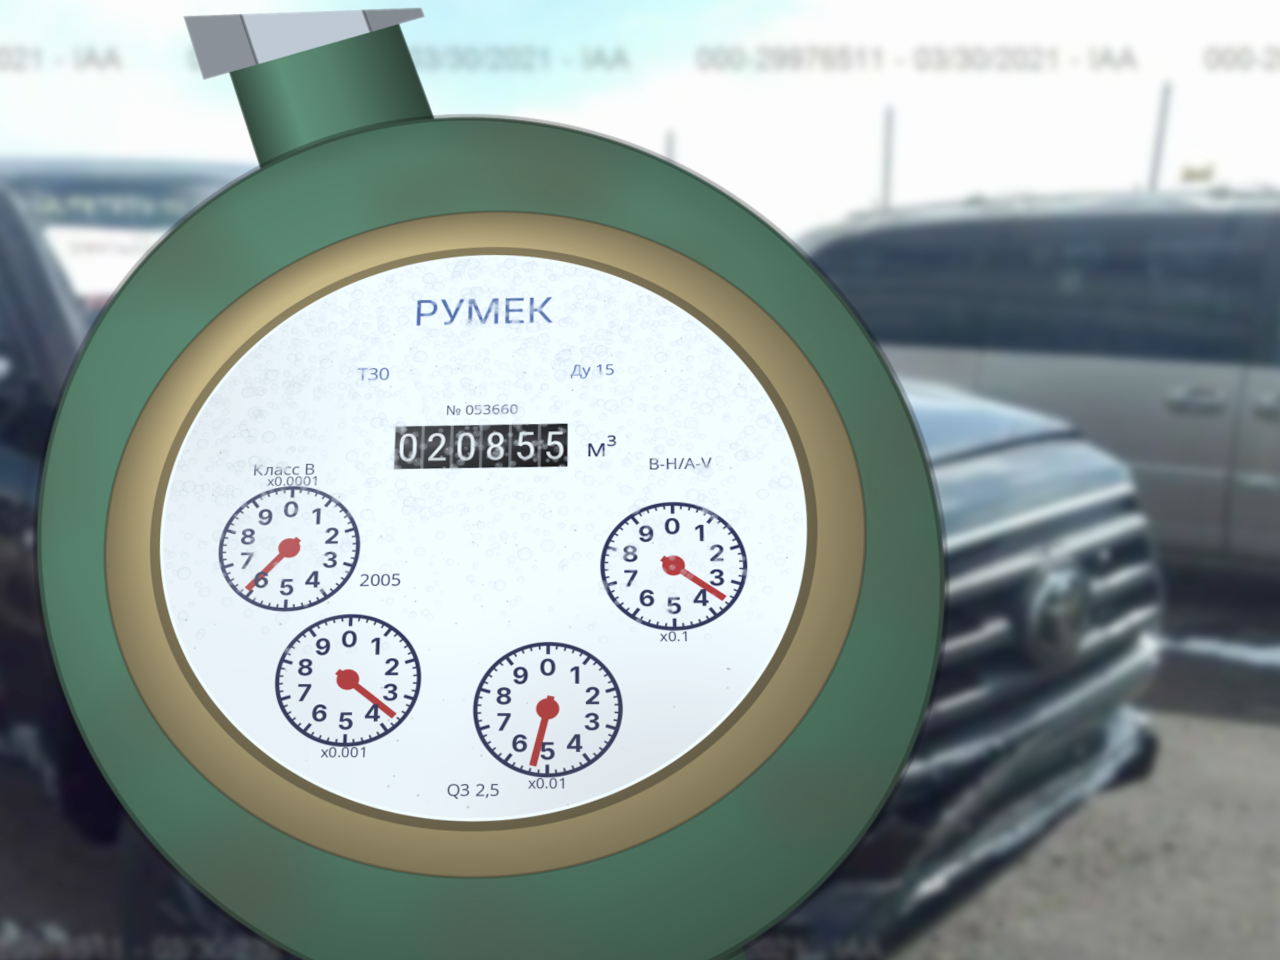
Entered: 20855.3536 m³
